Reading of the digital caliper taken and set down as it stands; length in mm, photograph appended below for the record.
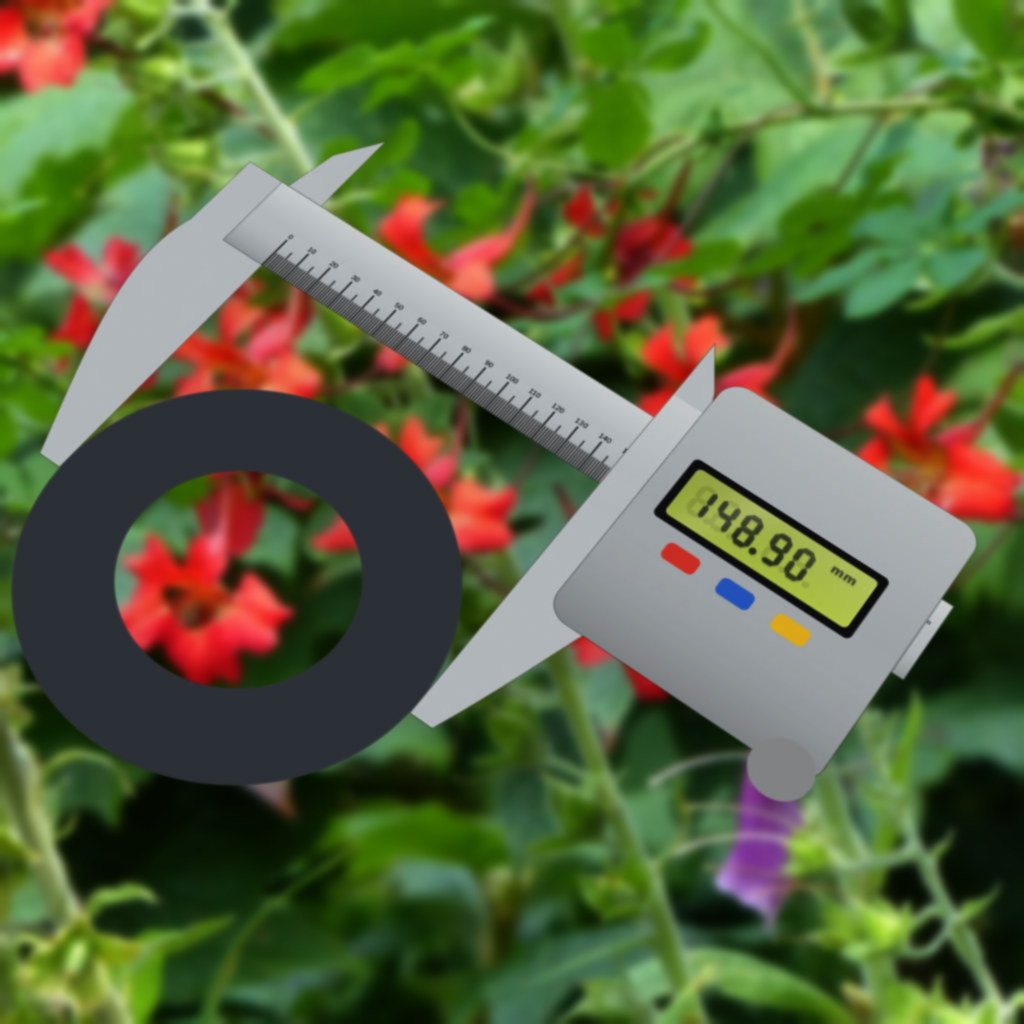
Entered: 148.90 mm
